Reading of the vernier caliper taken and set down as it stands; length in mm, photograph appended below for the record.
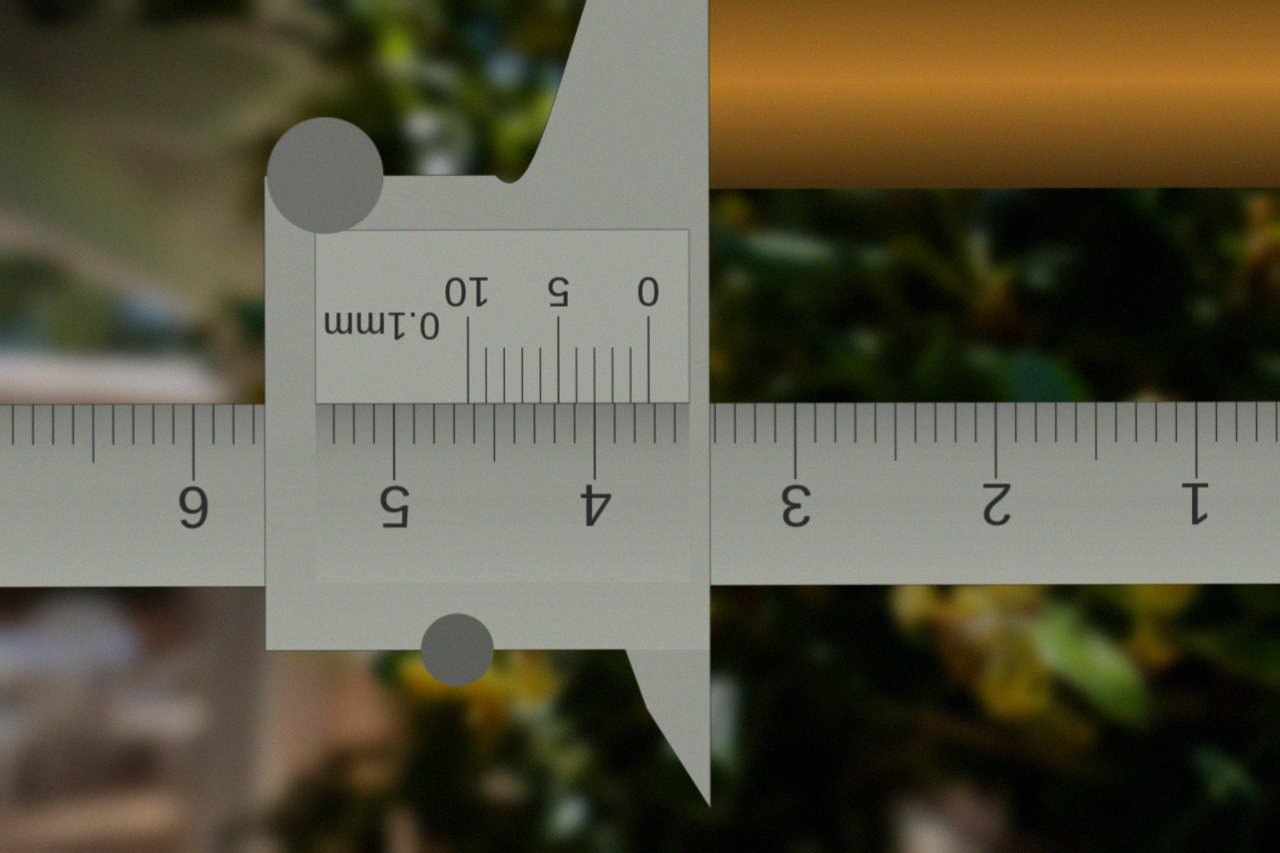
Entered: 37.3 mm
